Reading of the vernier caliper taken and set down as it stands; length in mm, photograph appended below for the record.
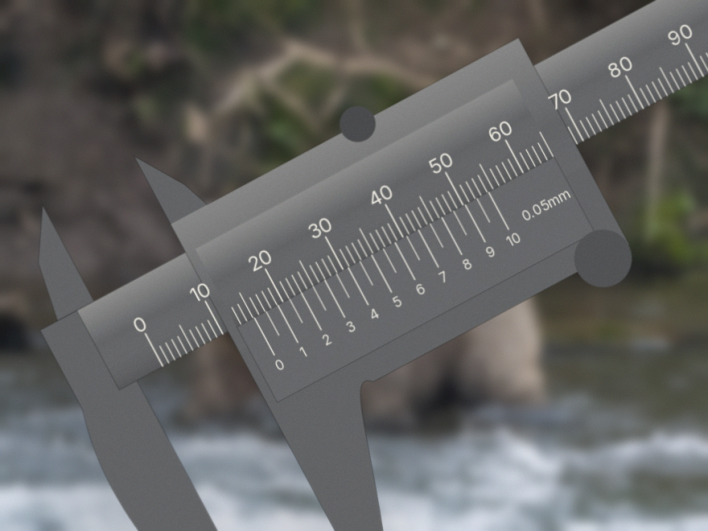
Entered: 15.2 mm
